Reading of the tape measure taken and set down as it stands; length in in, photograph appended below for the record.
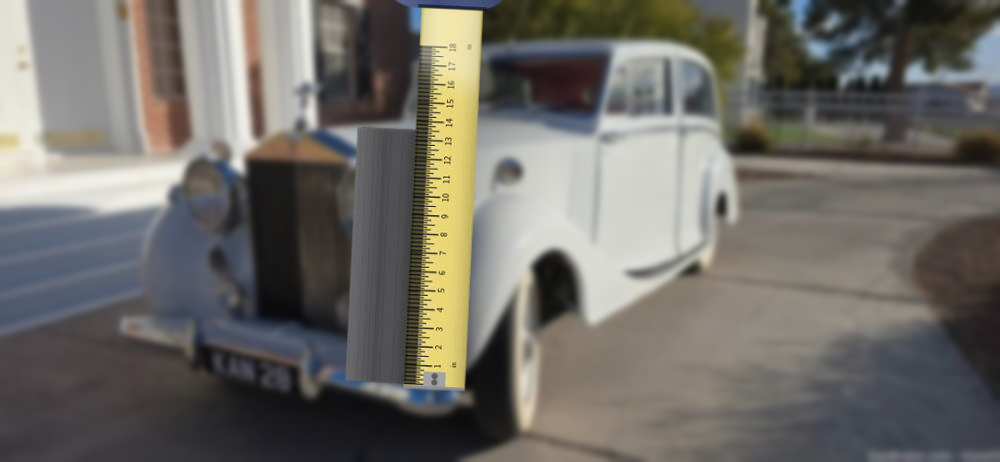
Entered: 13.5 in
